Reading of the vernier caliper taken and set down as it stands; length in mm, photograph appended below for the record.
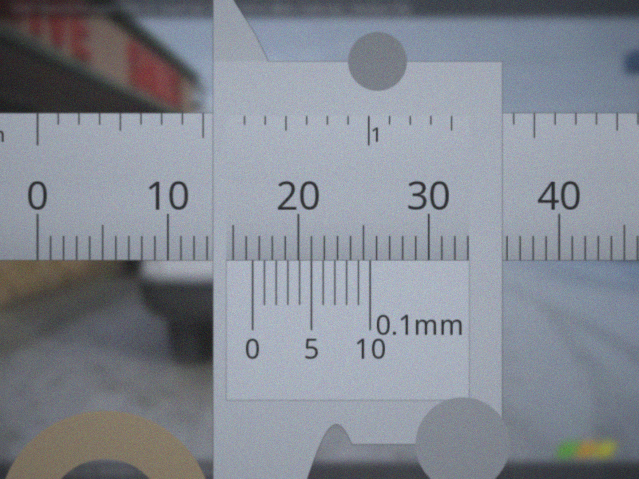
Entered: 16.5 mm
